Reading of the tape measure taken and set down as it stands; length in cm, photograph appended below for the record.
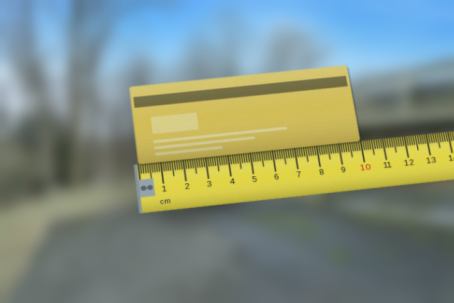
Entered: 10 cm
